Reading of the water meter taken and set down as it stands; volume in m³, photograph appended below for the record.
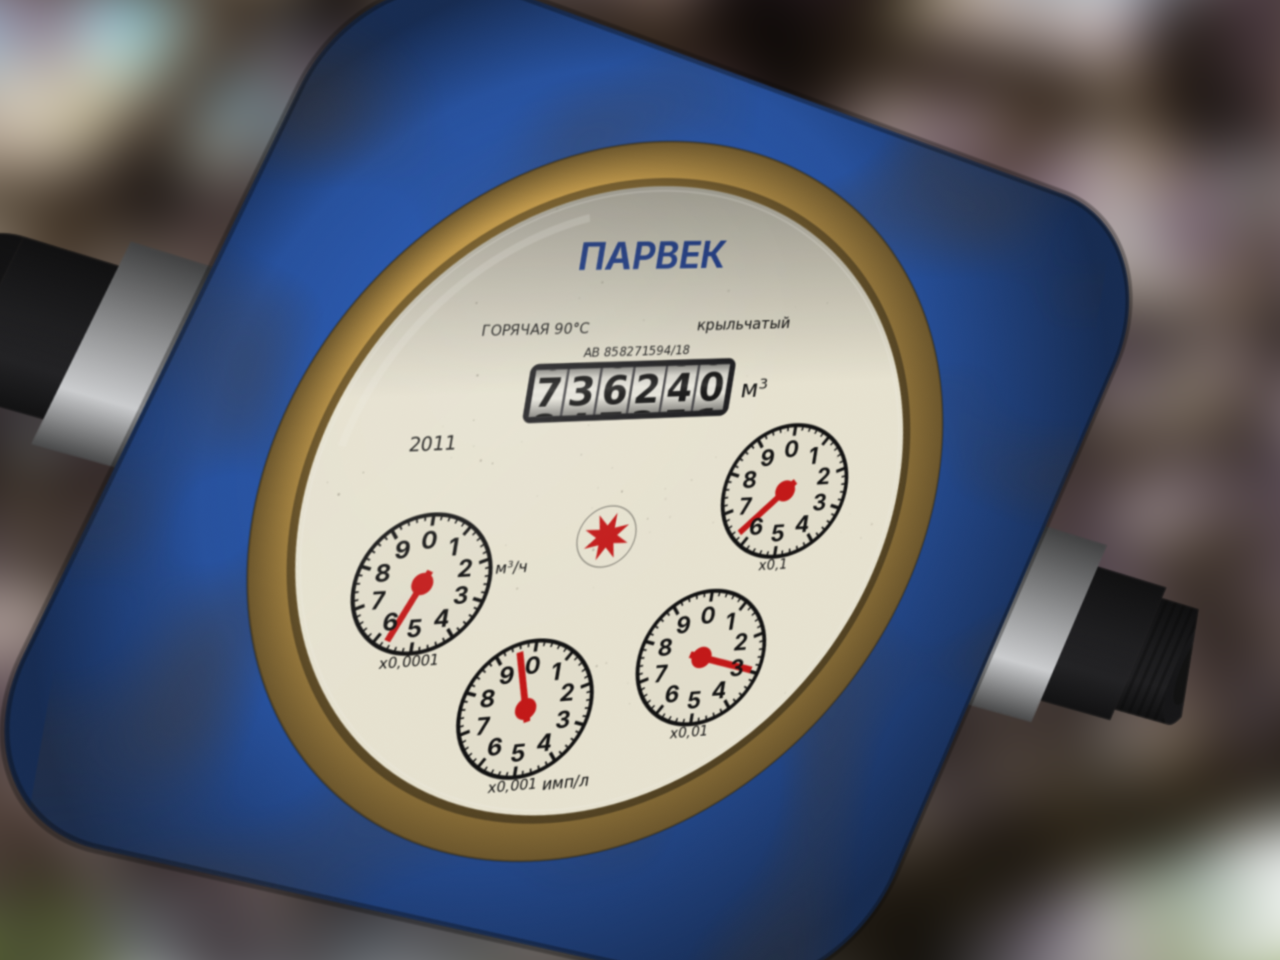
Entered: 736240.6295 m³
